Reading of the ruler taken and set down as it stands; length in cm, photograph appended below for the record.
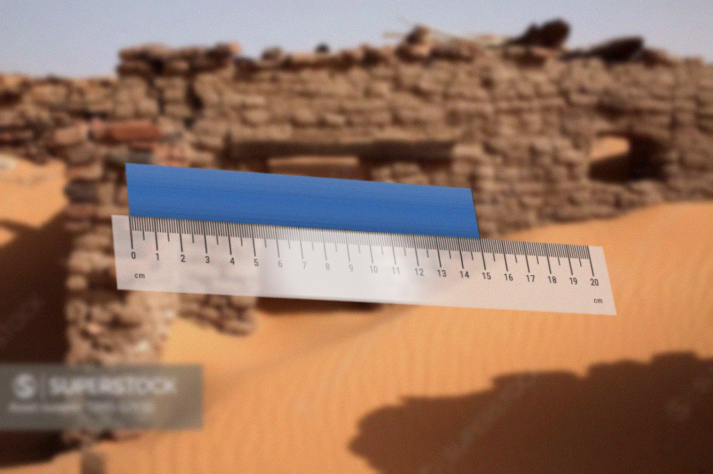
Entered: 15 cm
